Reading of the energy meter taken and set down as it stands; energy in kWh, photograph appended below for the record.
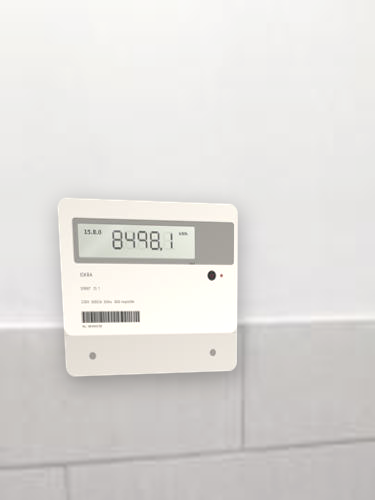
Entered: 8498.1 kWh
